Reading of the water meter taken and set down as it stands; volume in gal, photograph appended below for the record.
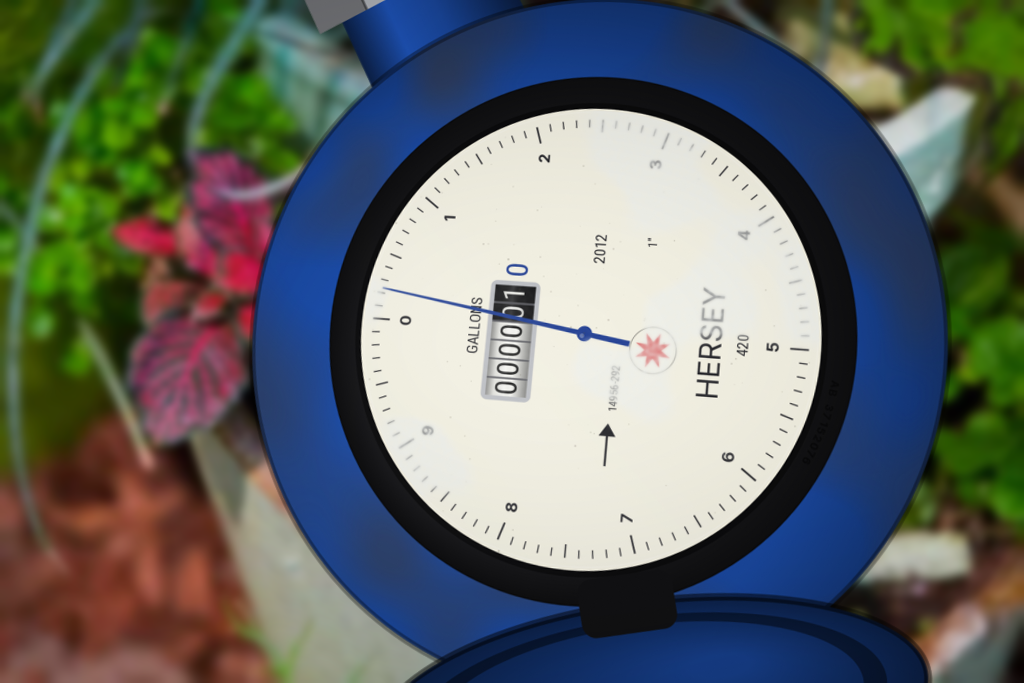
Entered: 10.2 gal
